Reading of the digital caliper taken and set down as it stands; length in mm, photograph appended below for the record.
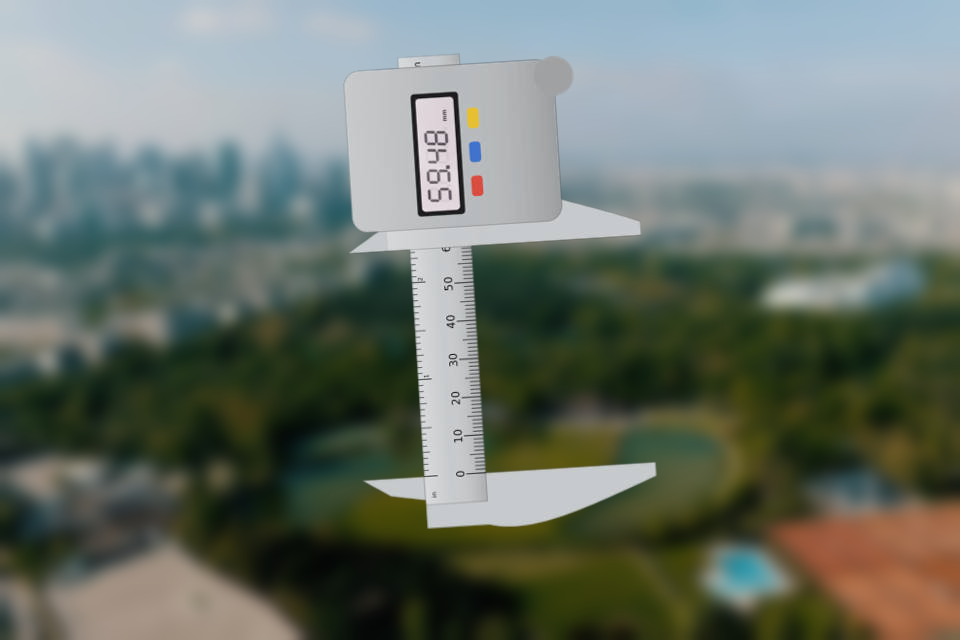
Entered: 59.48 mm
